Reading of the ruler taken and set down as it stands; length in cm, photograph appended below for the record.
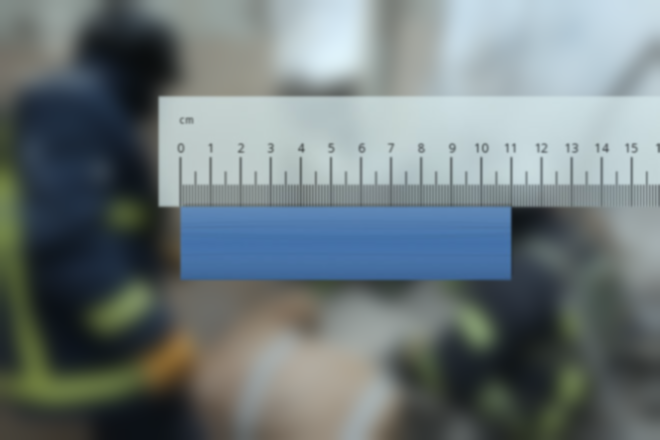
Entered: 11 cm
